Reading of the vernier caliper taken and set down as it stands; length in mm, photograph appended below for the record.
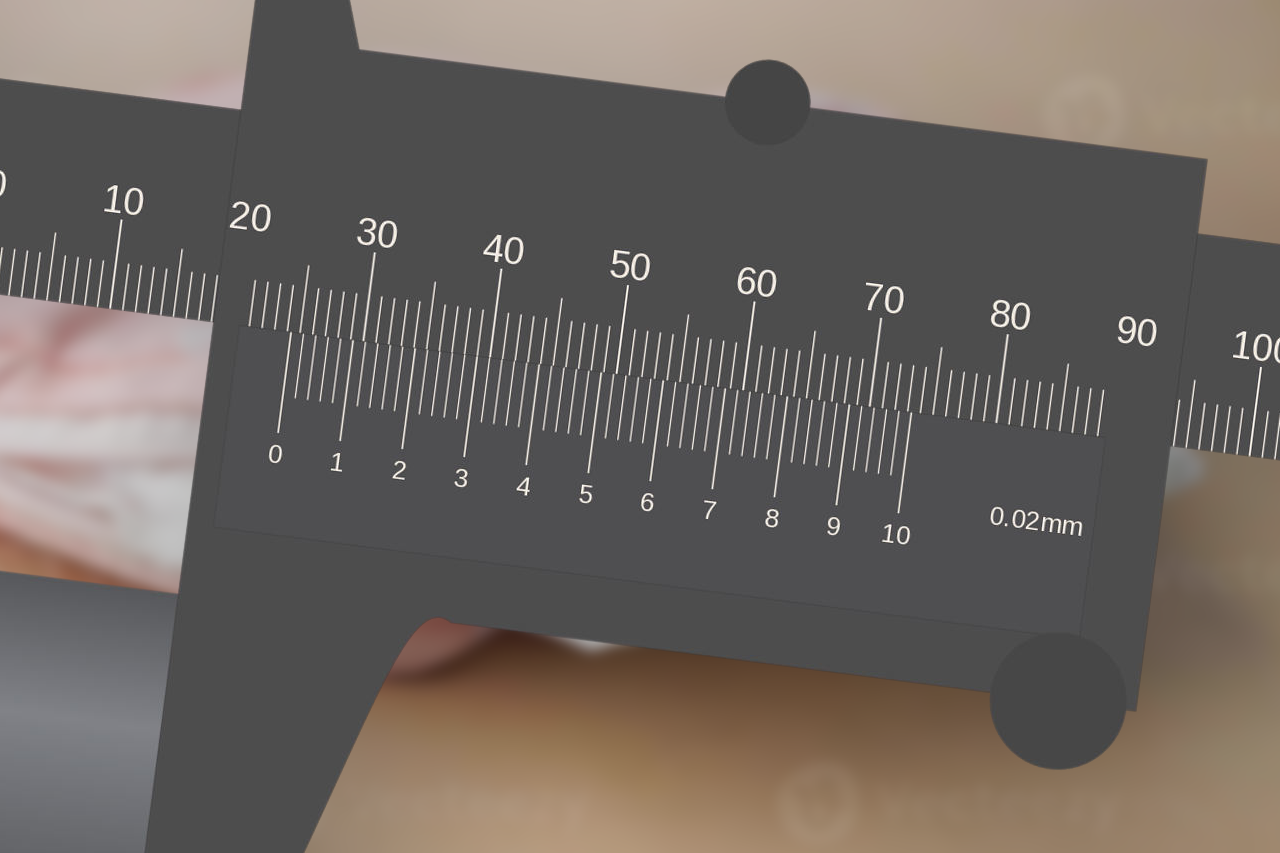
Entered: 24.3 mm
